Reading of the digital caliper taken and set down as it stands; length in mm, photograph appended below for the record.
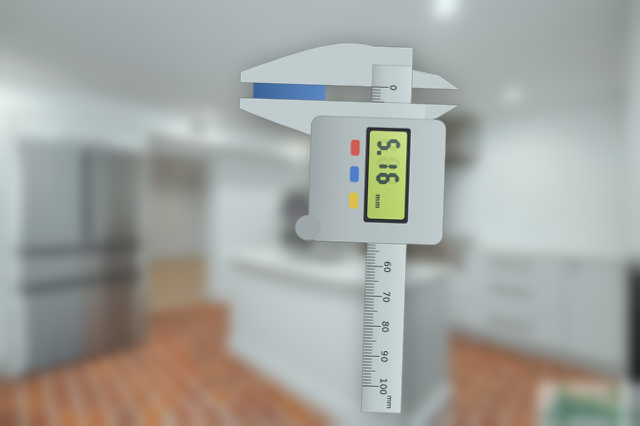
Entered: 5.16 mm
